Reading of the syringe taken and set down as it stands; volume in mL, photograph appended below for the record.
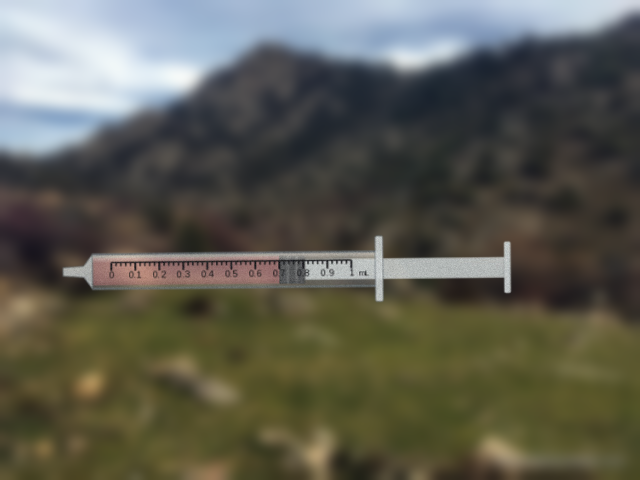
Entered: 0.7 mL
